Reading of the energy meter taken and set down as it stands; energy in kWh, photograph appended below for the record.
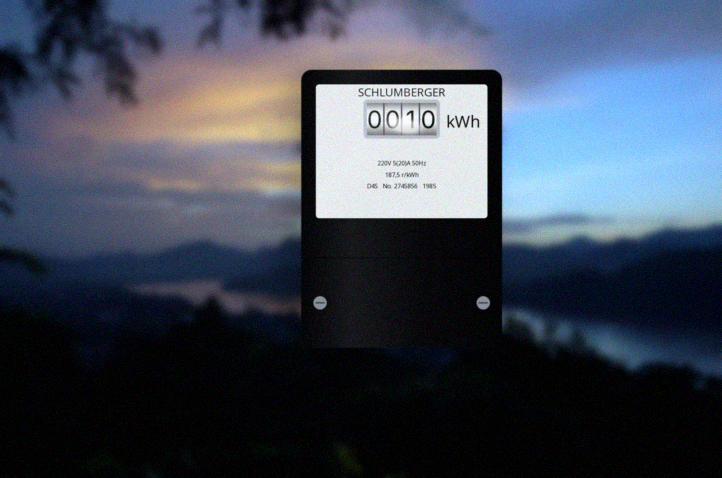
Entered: 10 kWh
